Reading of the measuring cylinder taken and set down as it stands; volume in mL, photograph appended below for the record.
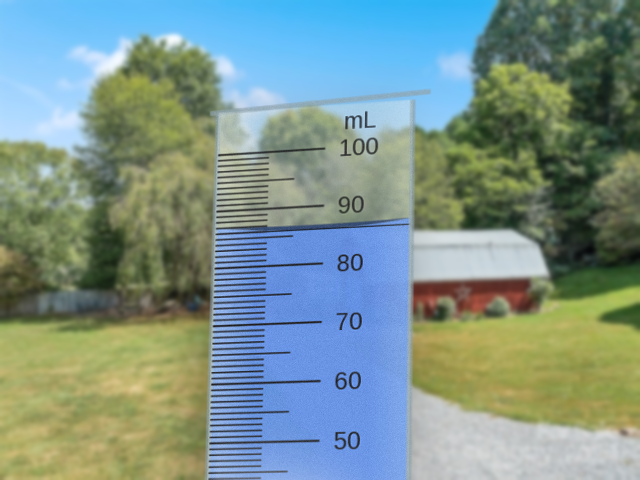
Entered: 86 mL
